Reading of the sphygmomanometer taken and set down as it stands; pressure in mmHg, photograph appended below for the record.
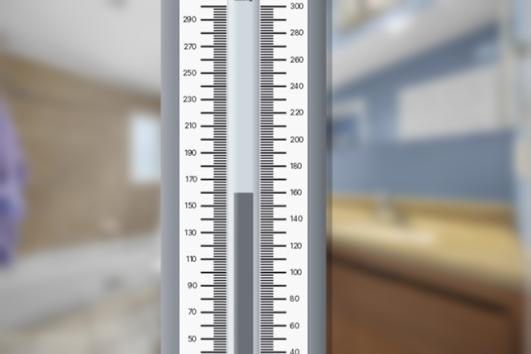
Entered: 160 mmHg
